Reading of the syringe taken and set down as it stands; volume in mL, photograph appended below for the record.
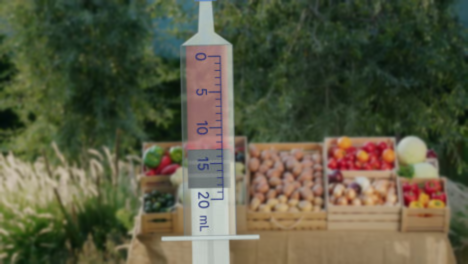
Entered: 13 mL
